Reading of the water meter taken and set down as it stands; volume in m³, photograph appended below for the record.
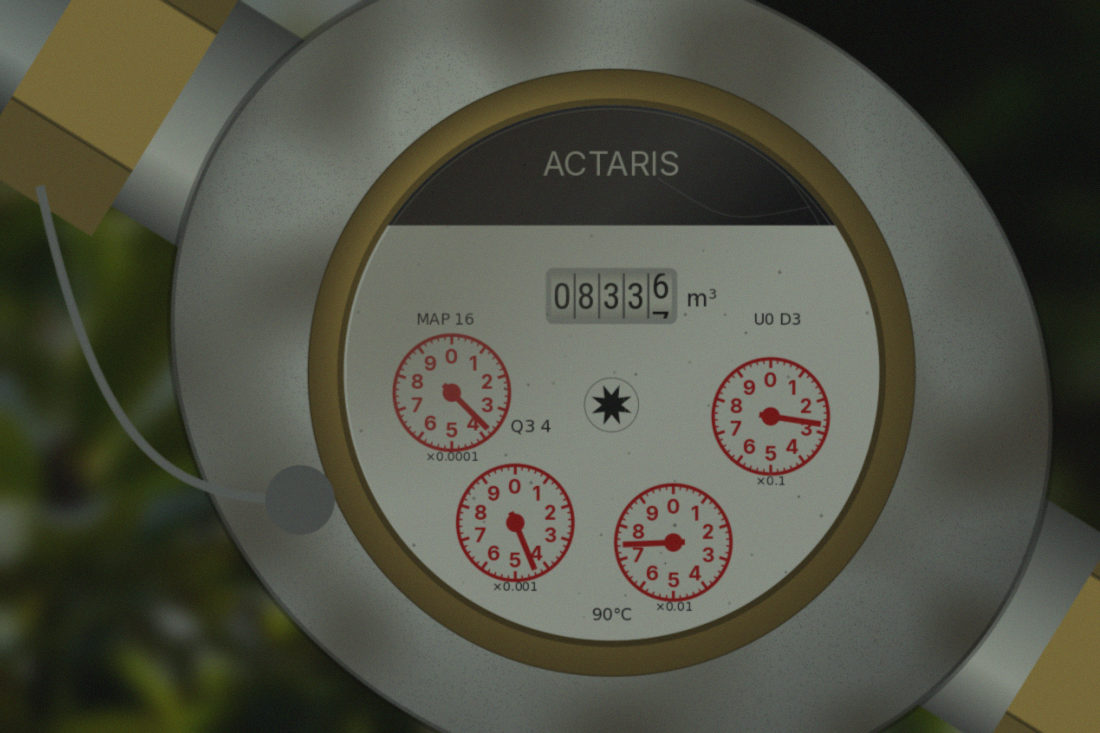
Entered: 8336.2743 m³
